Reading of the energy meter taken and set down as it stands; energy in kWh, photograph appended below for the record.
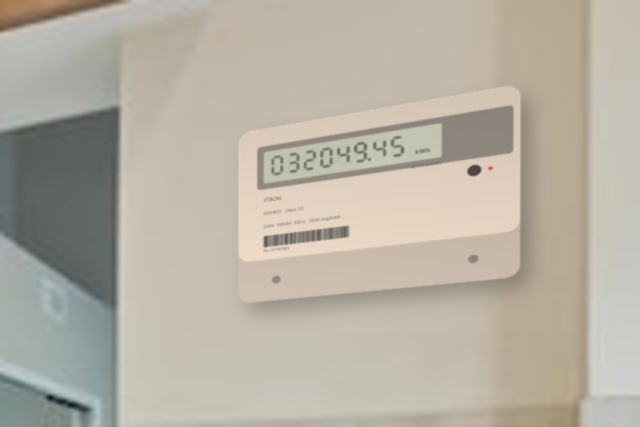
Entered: 32049.45 kWh
